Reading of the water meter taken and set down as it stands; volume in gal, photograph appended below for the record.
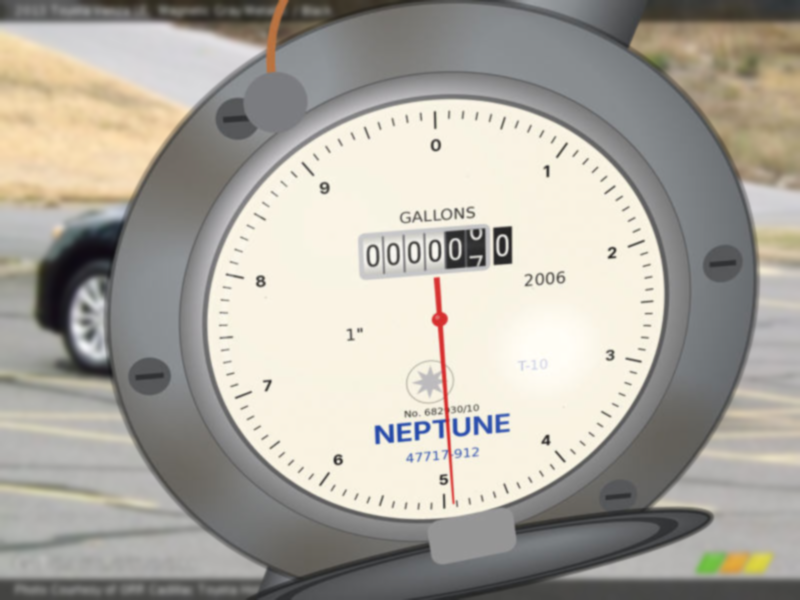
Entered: 64.9 gal
